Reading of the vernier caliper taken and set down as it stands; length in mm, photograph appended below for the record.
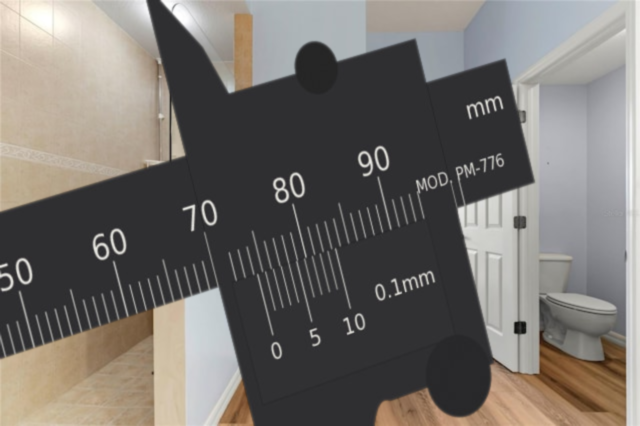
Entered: 74.4 mm
